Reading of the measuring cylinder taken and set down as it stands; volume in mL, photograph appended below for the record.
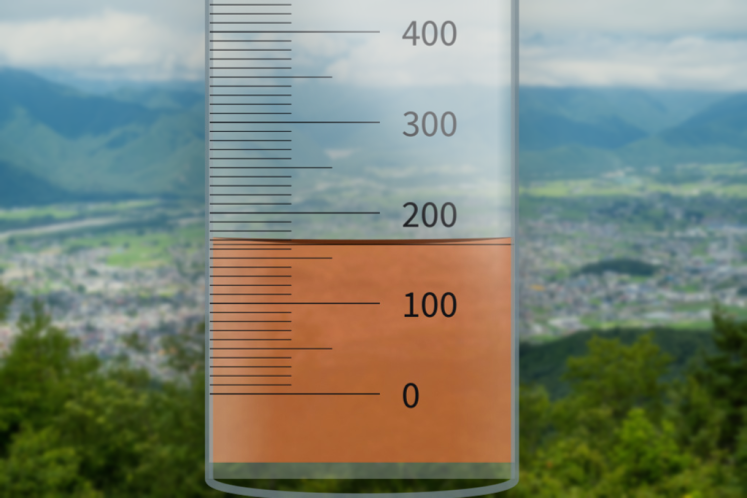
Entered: 165 mL
